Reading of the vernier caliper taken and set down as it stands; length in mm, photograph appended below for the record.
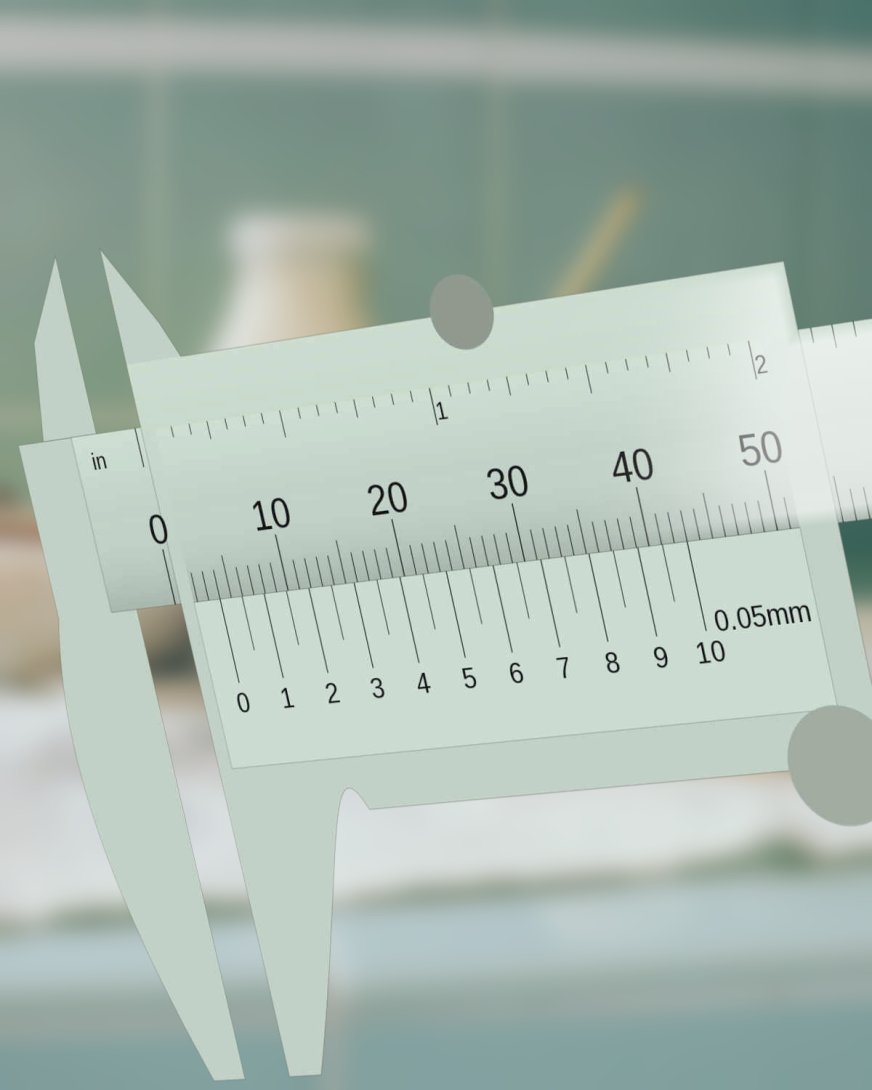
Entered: 4.0 mm
